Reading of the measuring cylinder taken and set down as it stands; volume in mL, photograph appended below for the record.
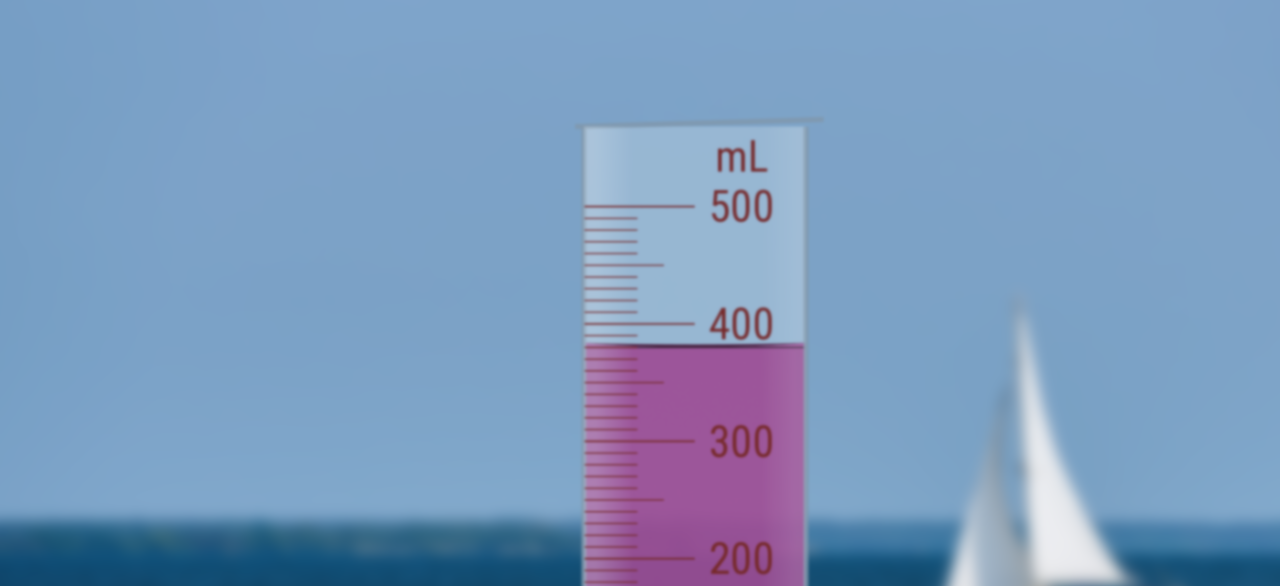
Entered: 380 mL
